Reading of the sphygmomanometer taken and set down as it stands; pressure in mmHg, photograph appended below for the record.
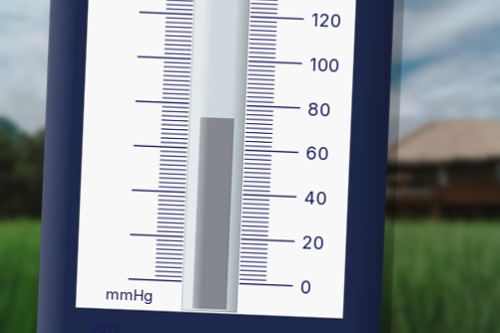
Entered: 74 mmHg
